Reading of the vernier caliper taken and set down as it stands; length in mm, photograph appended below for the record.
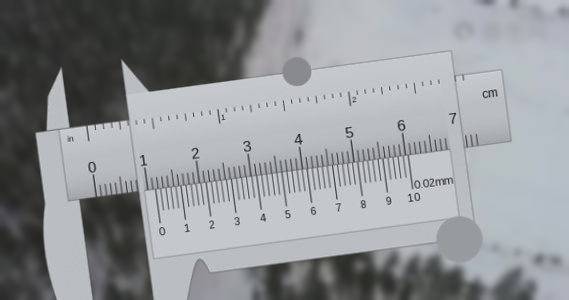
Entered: 11.5 mm
